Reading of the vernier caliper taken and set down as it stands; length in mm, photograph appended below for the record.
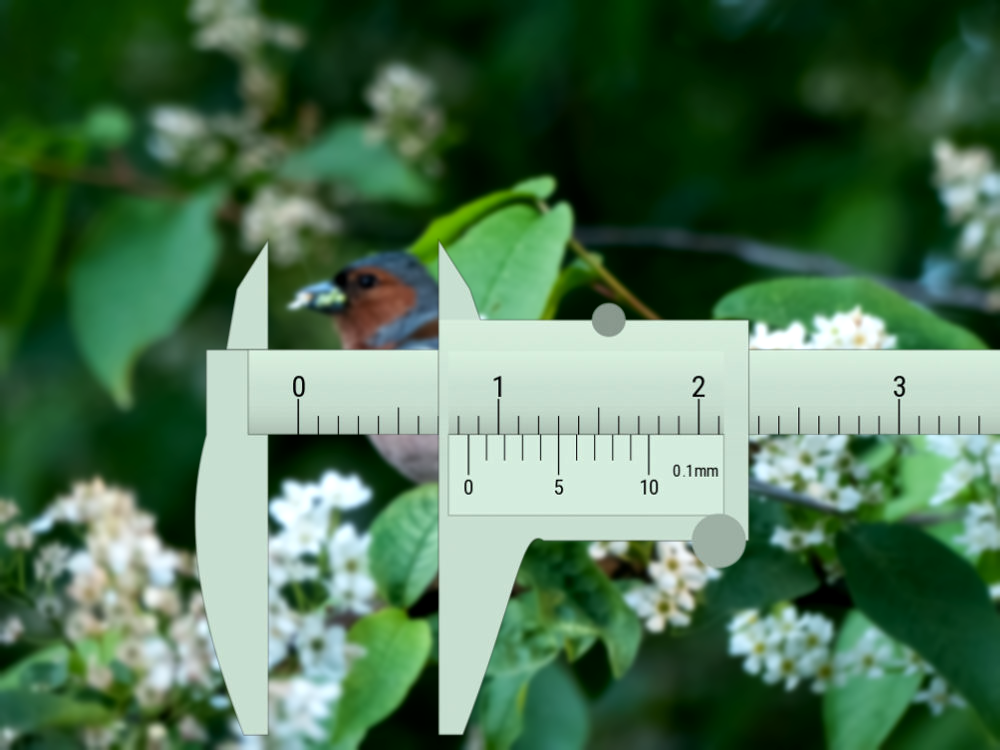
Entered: 8.5 mm
